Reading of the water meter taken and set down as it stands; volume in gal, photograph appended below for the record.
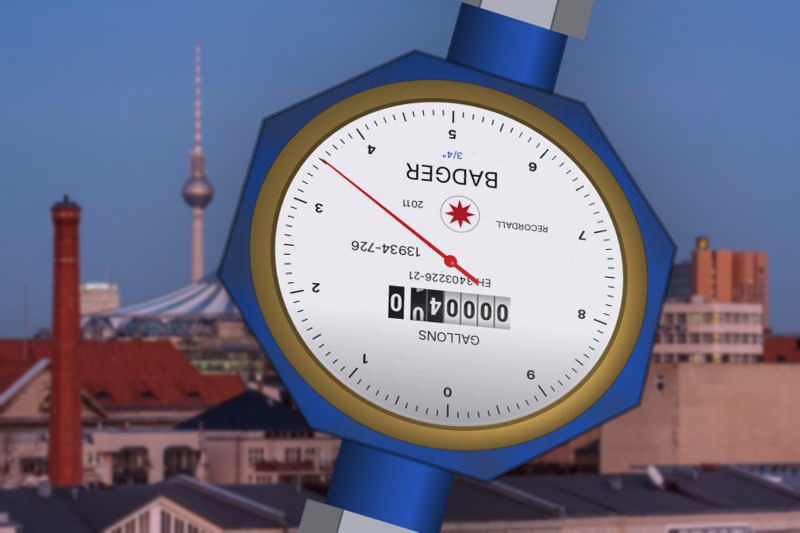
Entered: 403.5 gal
